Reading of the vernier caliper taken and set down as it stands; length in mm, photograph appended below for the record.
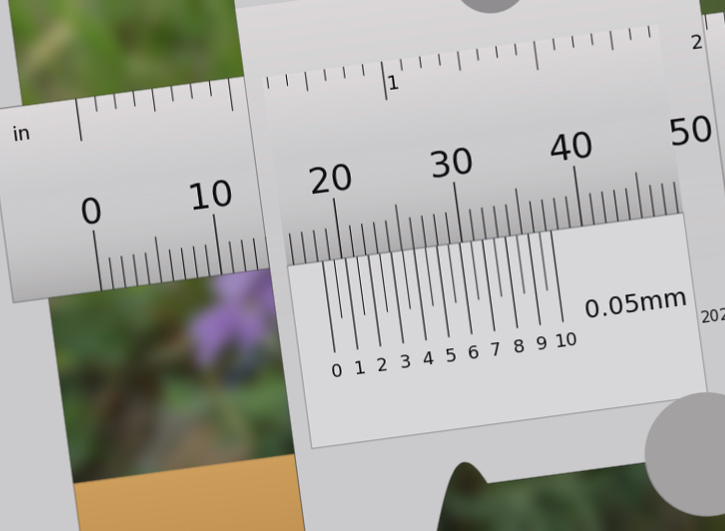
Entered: 18.4 mm
